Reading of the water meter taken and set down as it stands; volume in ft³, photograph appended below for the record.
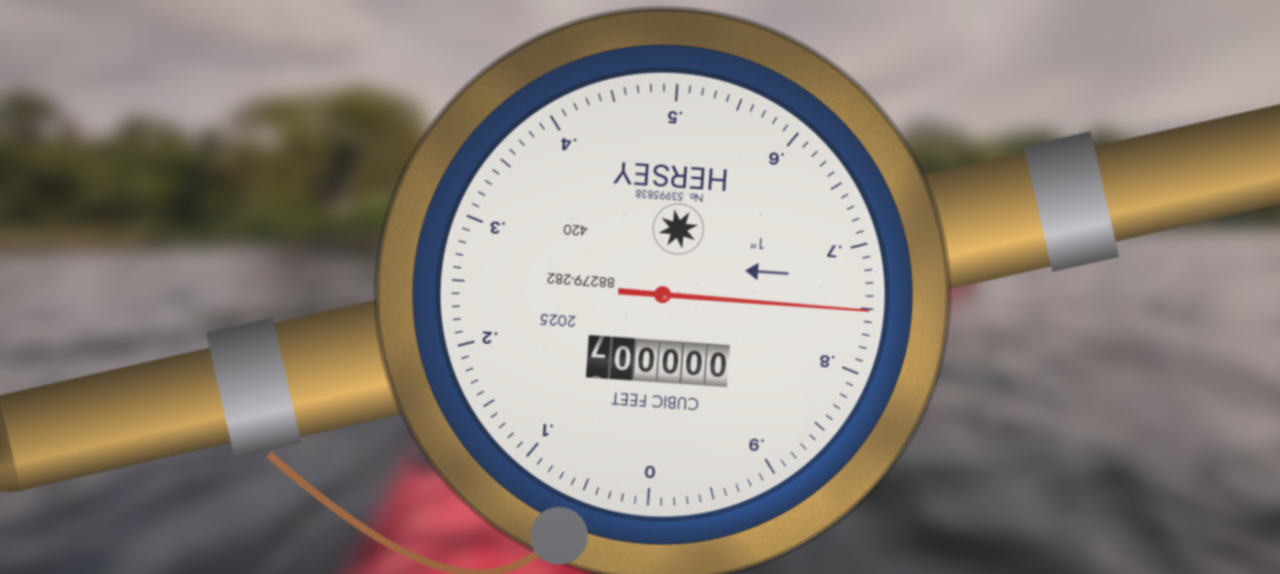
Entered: 6.75 ft³
